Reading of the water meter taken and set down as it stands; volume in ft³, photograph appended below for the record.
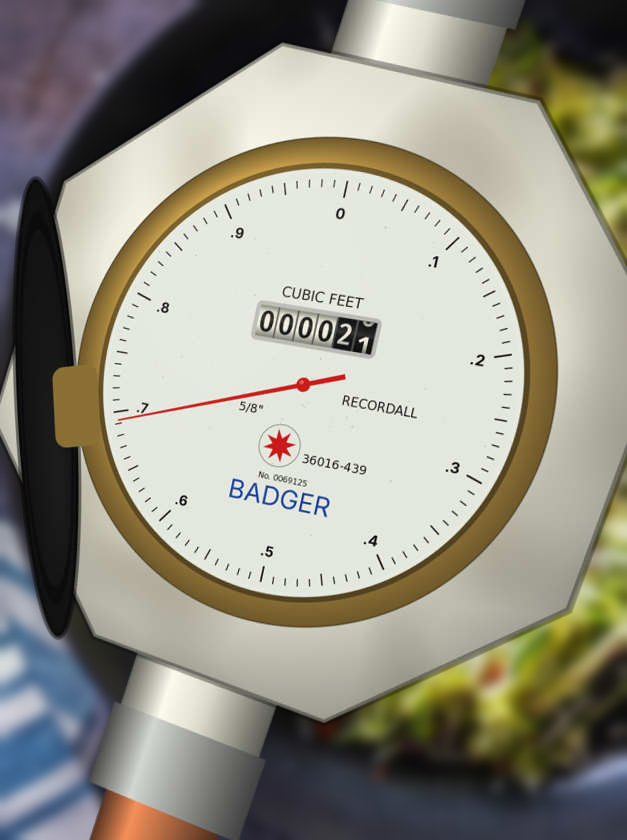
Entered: 20.69 ft³
